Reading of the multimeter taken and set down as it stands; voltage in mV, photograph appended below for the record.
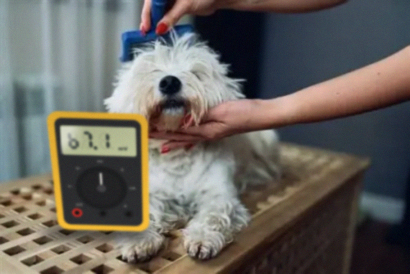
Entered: 67.1 mV
